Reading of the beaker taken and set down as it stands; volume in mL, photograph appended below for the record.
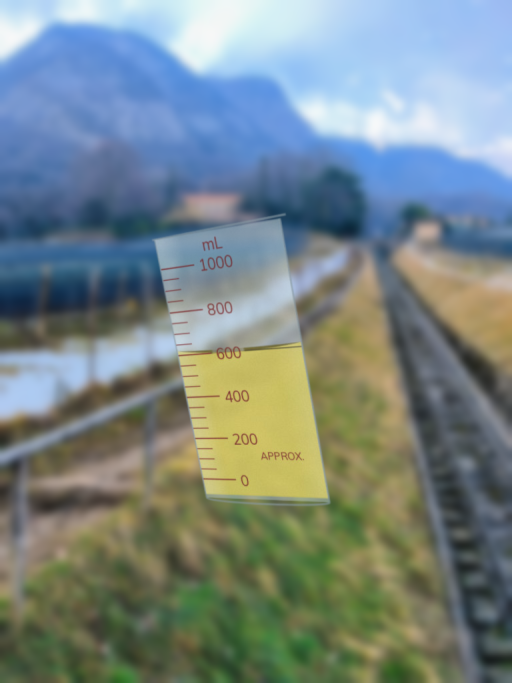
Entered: 600 mL
